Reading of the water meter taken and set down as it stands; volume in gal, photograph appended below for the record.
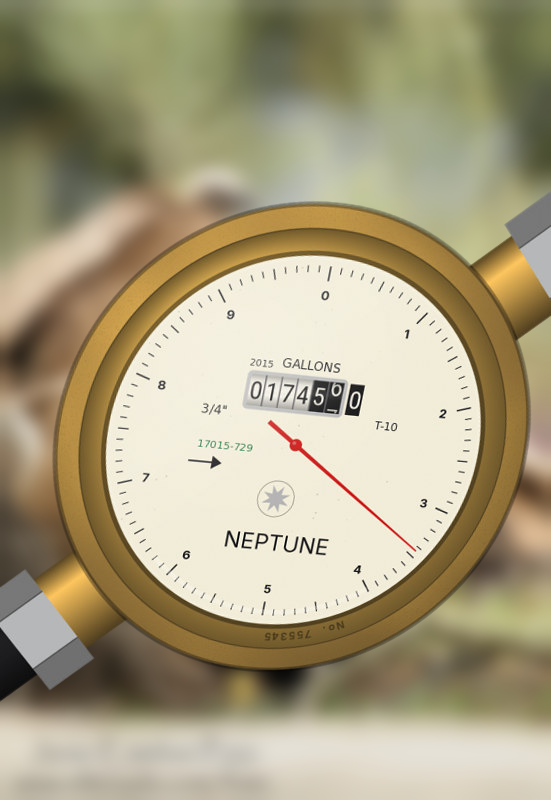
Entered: 174563.4 gal
